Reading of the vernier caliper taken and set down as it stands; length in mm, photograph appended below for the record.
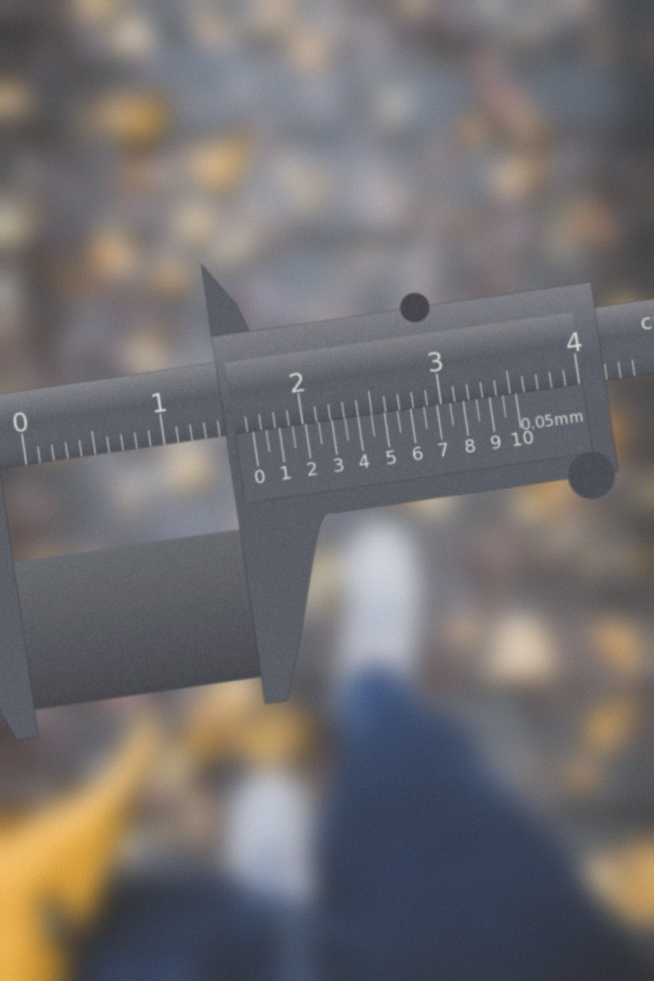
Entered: 16.4 mm
